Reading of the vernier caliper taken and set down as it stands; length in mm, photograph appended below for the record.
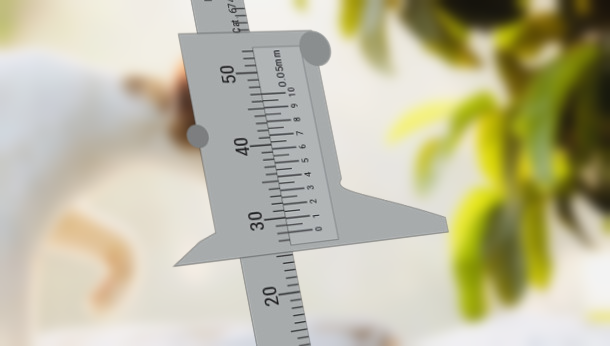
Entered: 28.0 mm
